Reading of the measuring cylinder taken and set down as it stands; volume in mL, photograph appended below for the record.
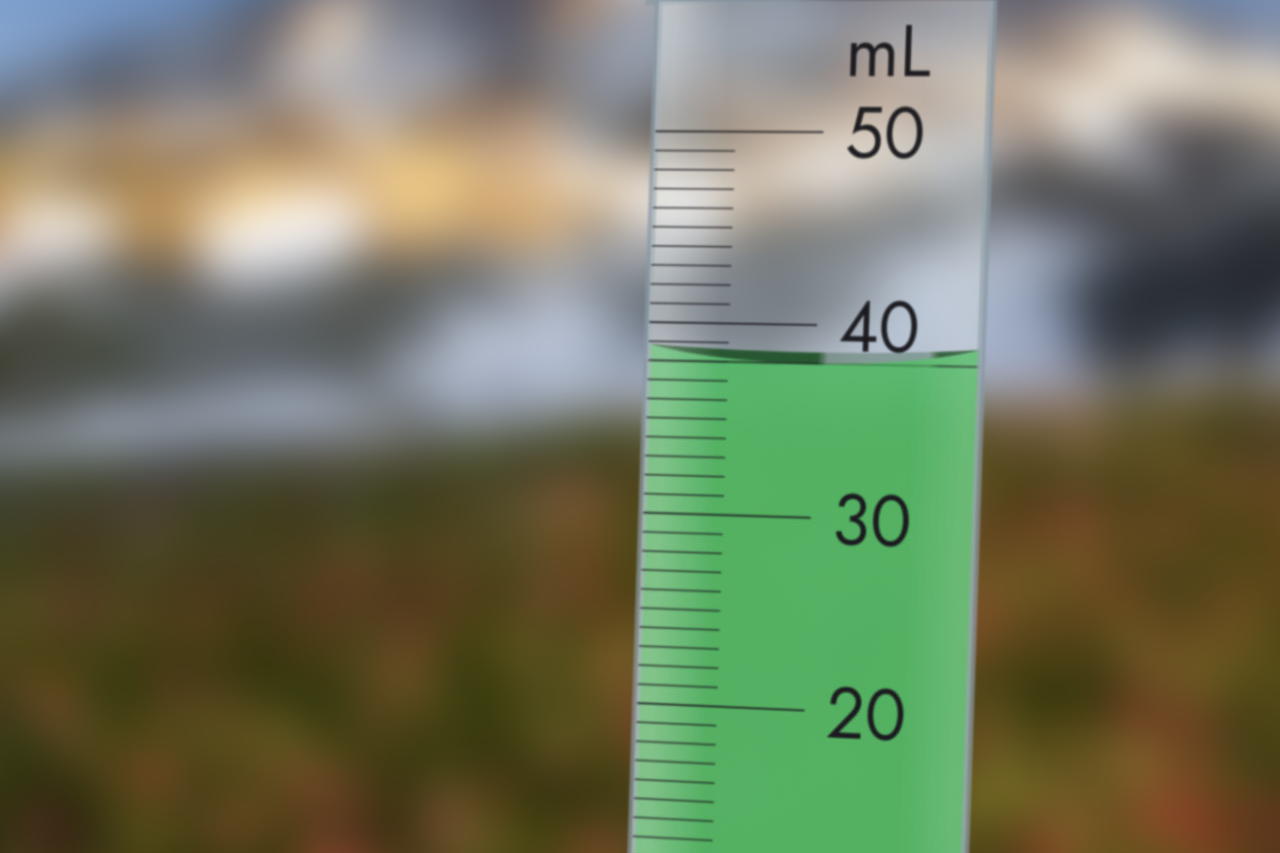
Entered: 38 mL
